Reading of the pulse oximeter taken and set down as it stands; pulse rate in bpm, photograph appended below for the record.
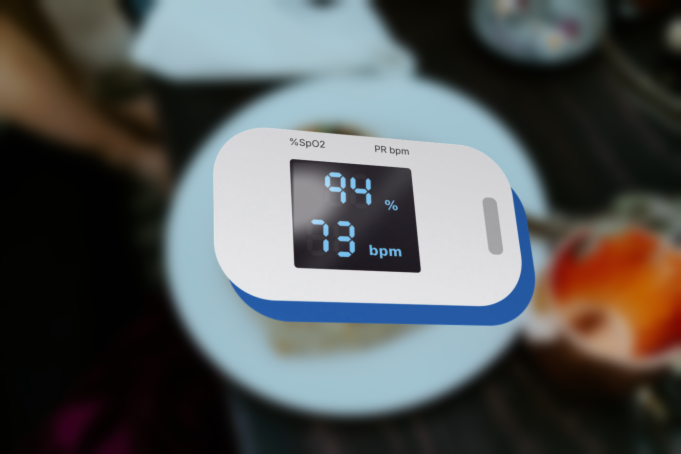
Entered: 73 bpm
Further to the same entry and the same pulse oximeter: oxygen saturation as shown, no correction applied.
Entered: 94 %
